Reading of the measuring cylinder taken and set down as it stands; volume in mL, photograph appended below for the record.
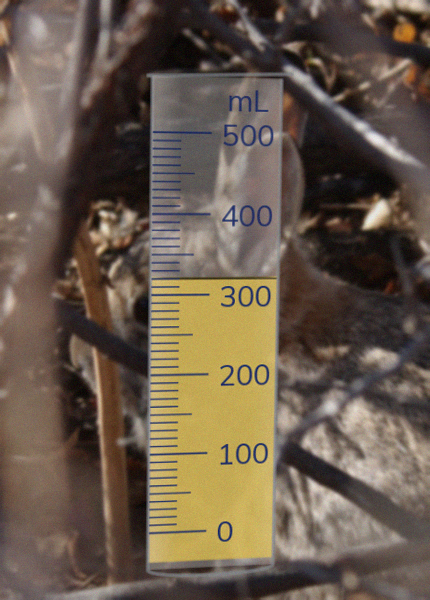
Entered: 320 mL
